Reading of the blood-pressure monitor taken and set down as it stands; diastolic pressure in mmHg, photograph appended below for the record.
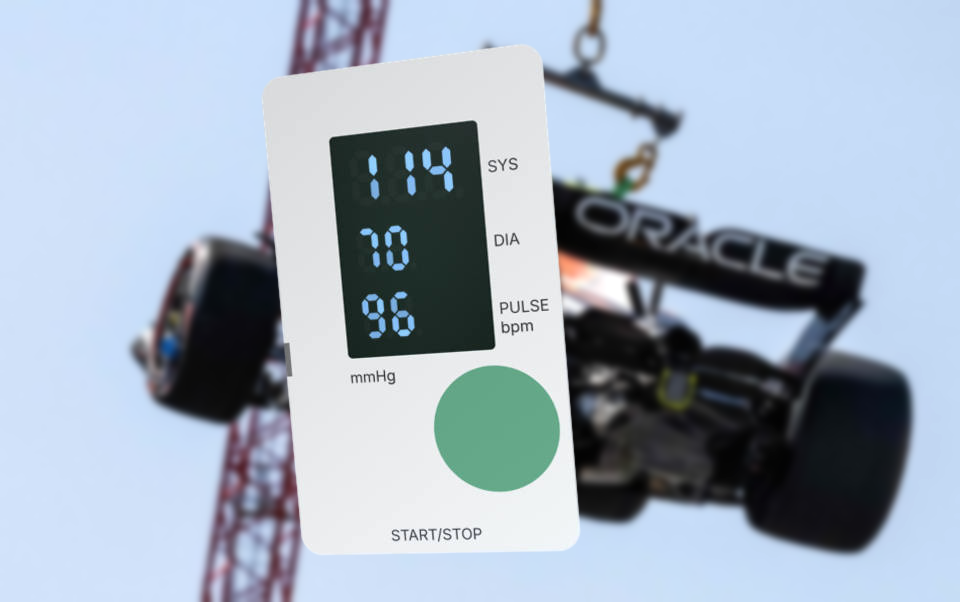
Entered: 70 mmHg
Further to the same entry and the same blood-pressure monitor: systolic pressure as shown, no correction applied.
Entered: 114 mmHg
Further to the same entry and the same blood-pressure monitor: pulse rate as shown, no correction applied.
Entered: 96 bpm
